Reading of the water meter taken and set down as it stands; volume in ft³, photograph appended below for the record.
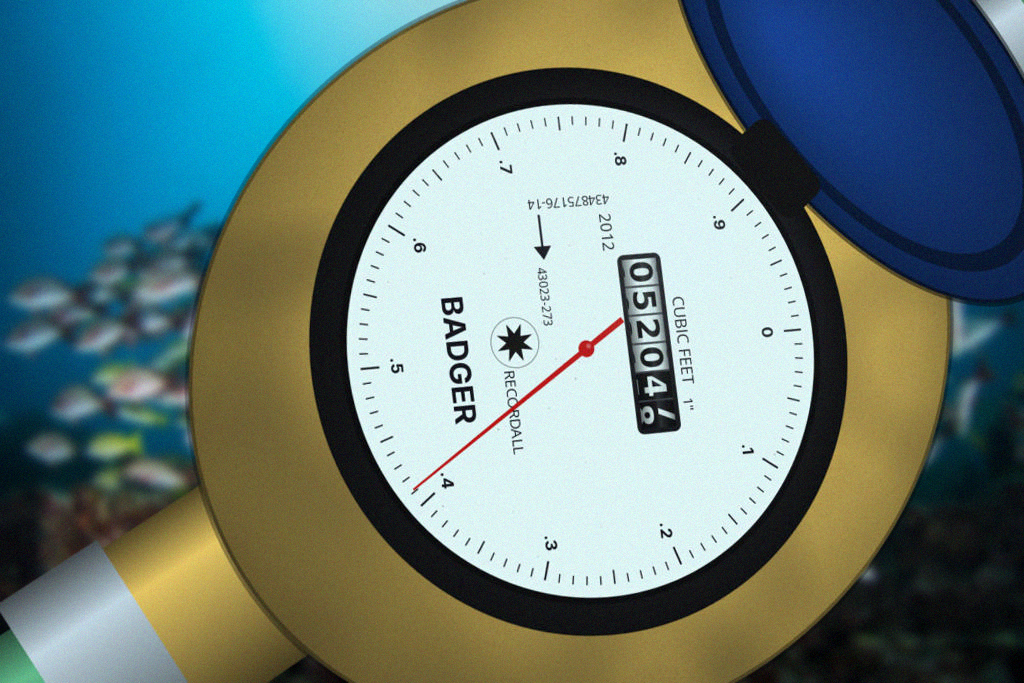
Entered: 52047.41 ft³
